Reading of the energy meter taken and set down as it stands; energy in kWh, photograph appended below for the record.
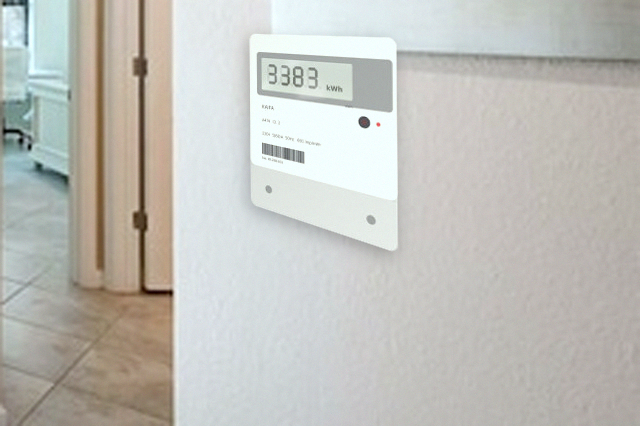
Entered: 3383 kWh
